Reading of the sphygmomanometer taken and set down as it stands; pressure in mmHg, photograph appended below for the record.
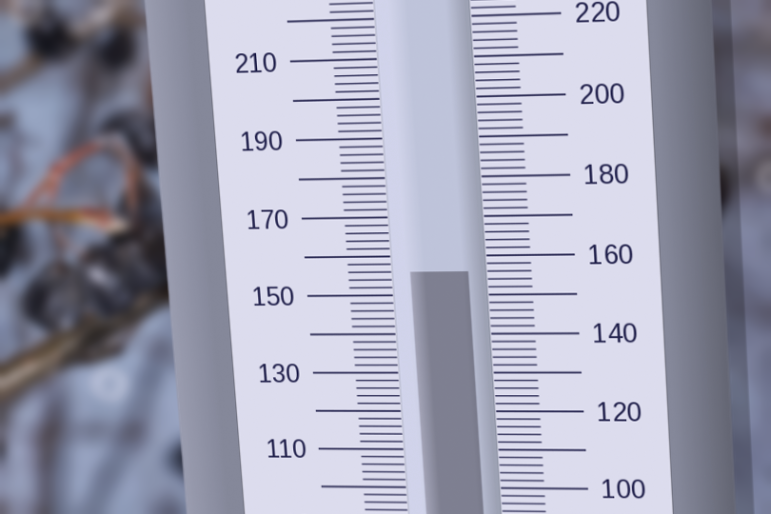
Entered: 156 mmHg
